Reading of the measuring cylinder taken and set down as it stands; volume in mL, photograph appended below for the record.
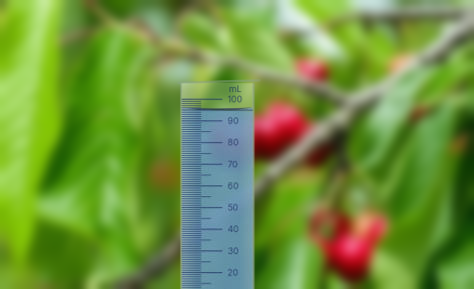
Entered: 95 mL
